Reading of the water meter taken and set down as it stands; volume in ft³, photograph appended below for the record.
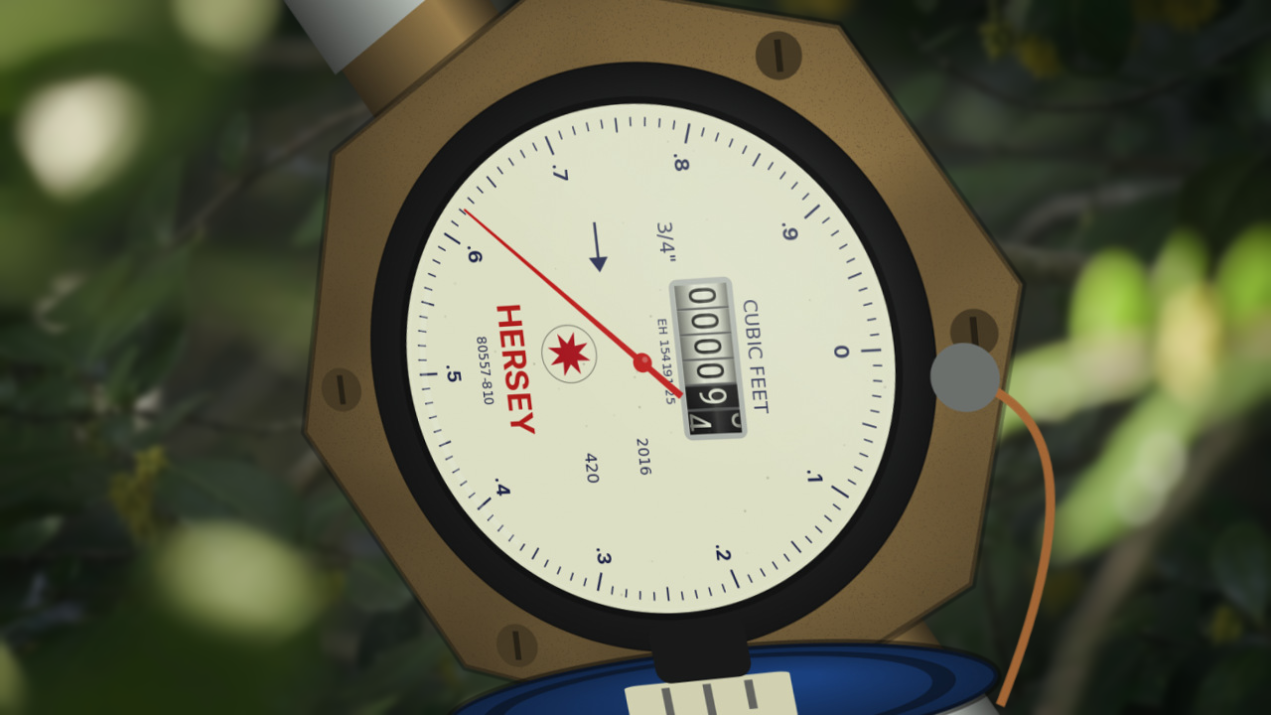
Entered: 93.62 ft³
